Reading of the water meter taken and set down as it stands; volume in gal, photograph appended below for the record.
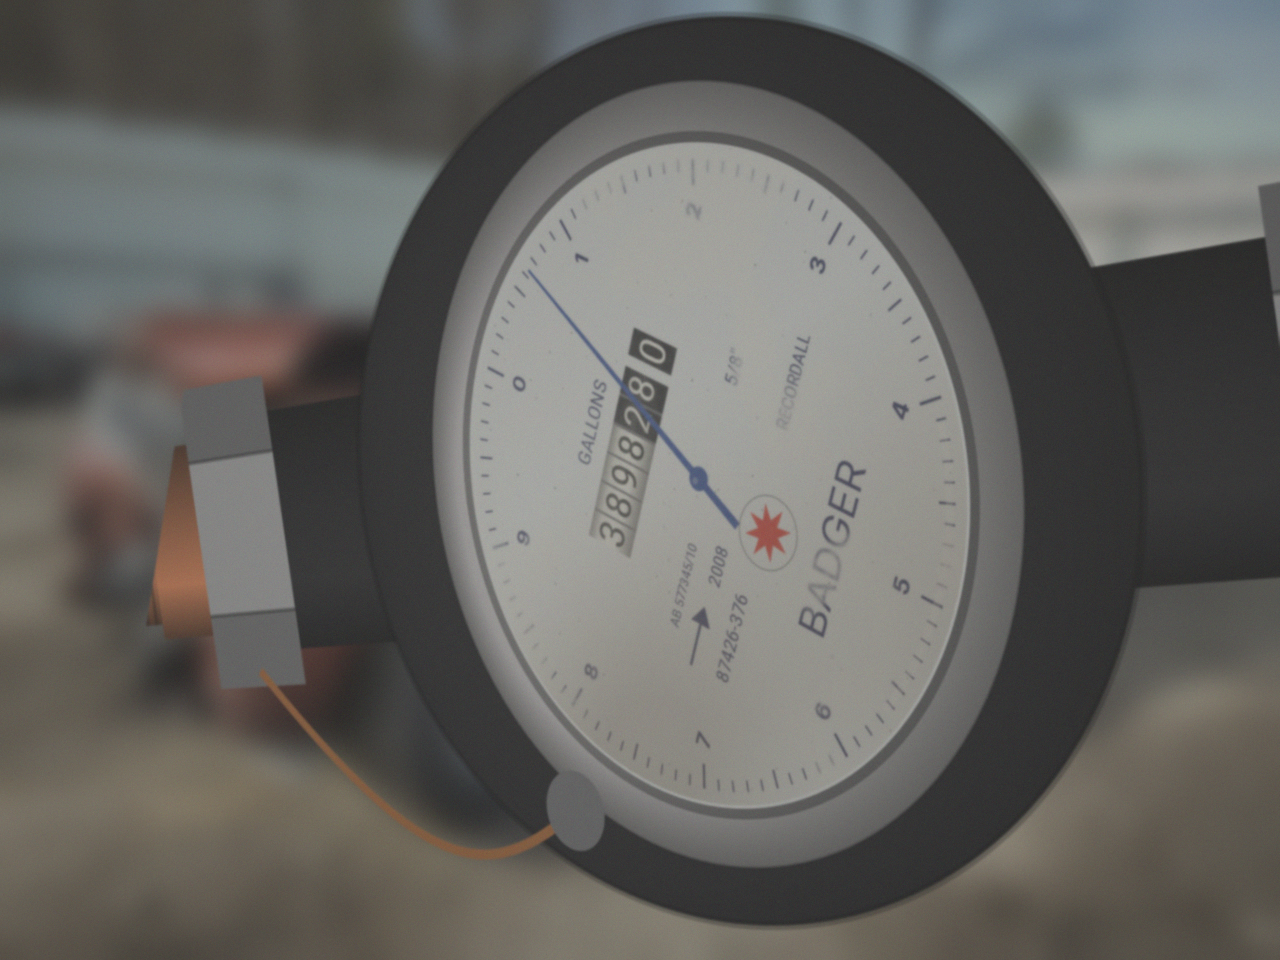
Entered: 3898280.6 gal
